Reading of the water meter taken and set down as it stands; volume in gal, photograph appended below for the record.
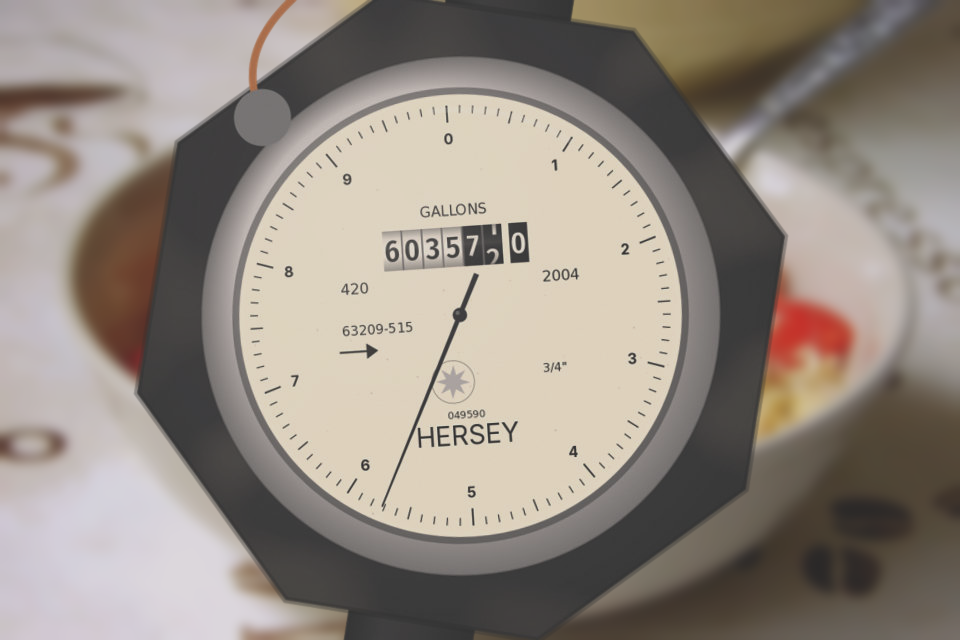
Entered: 6035715.7 gal
